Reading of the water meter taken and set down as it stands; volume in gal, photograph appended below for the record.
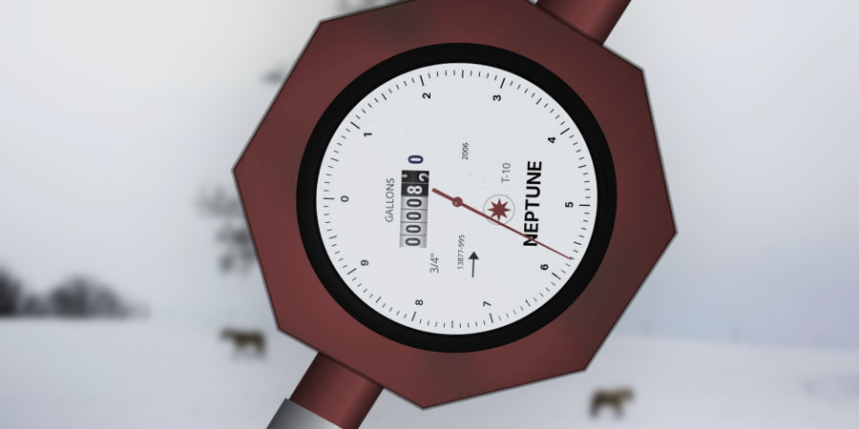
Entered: 815.7 gal
